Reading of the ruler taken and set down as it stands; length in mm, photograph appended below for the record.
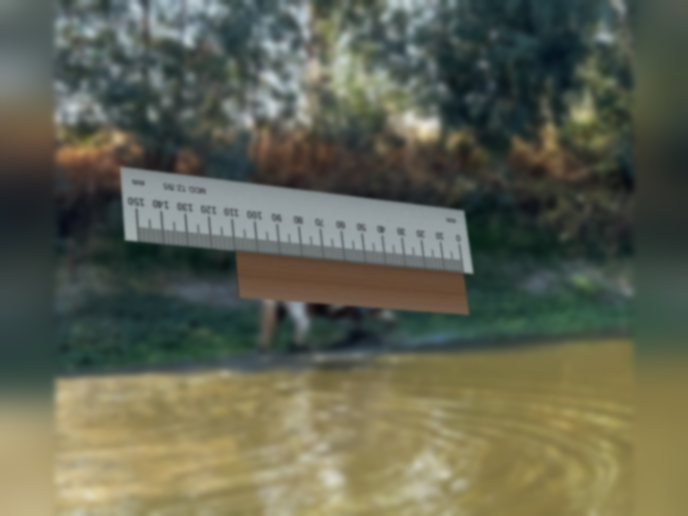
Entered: 110 mm
